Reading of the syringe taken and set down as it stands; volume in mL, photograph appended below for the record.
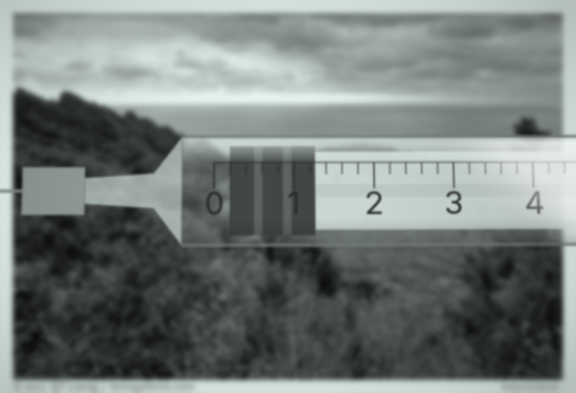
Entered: 0.2 mL
